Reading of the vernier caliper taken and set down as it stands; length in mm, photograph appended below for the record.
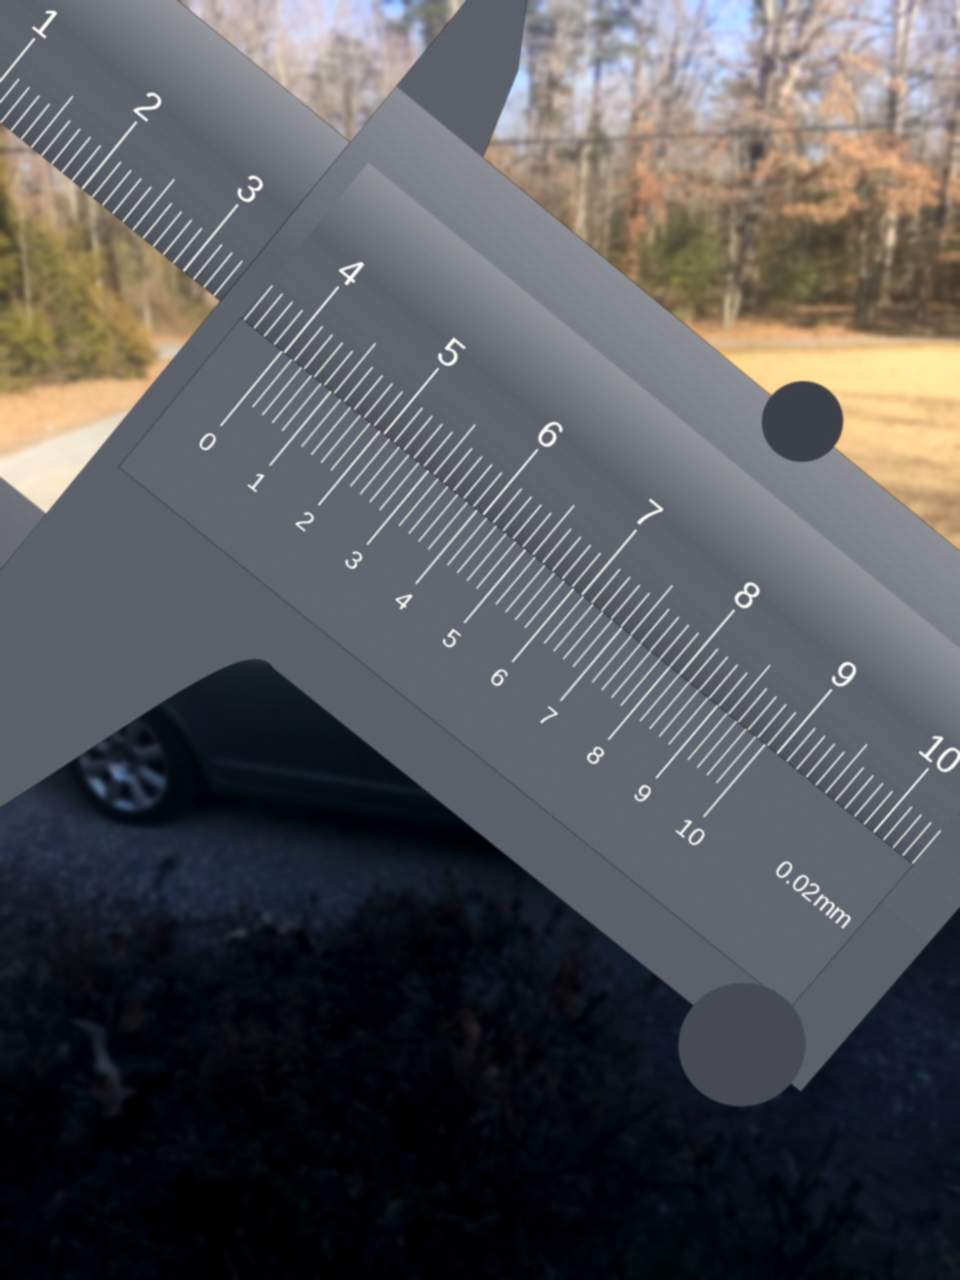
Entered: 39.8 mm
